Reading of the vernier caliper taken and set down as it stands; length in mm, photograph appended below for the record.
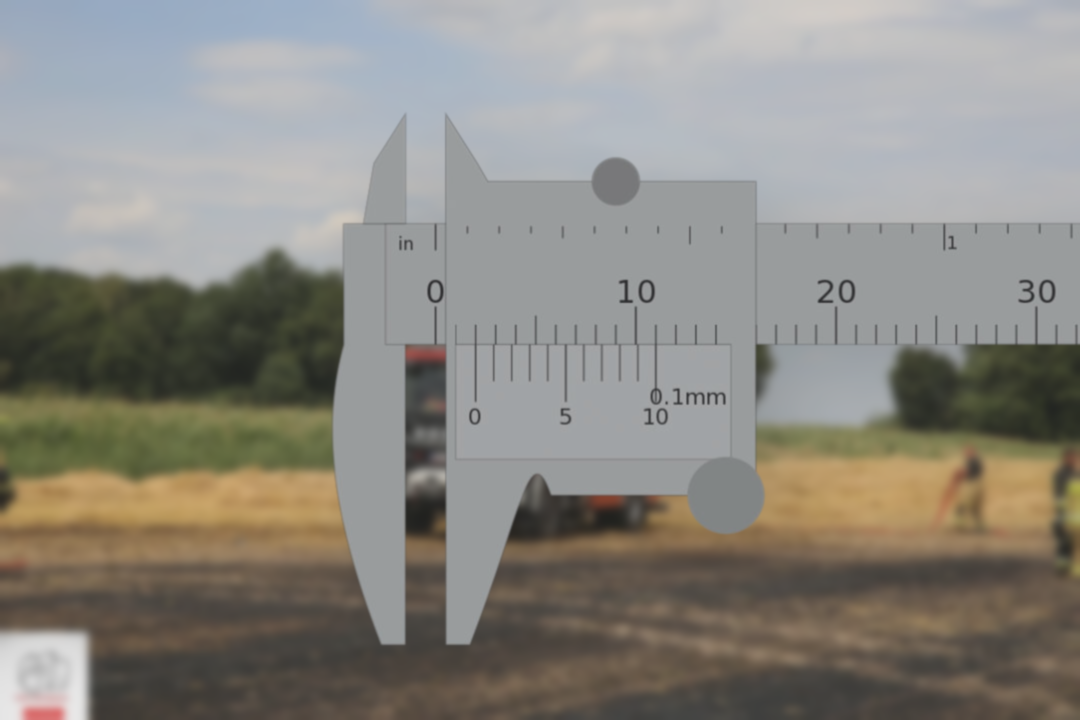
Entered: 2.0 mm
